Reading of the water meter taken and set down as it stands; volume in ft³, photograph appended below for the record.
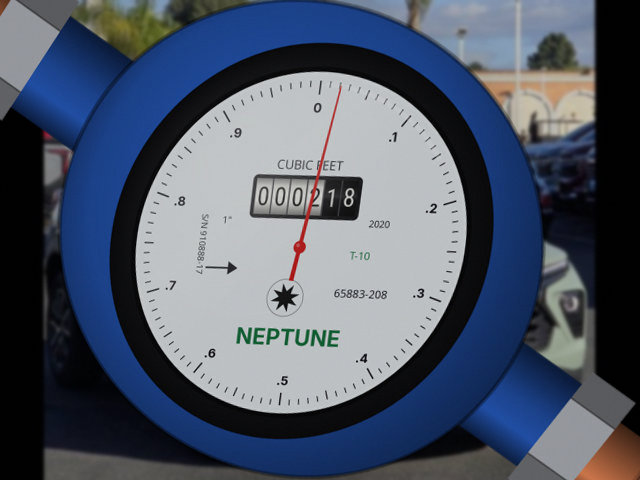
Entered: 218.02 ft³
